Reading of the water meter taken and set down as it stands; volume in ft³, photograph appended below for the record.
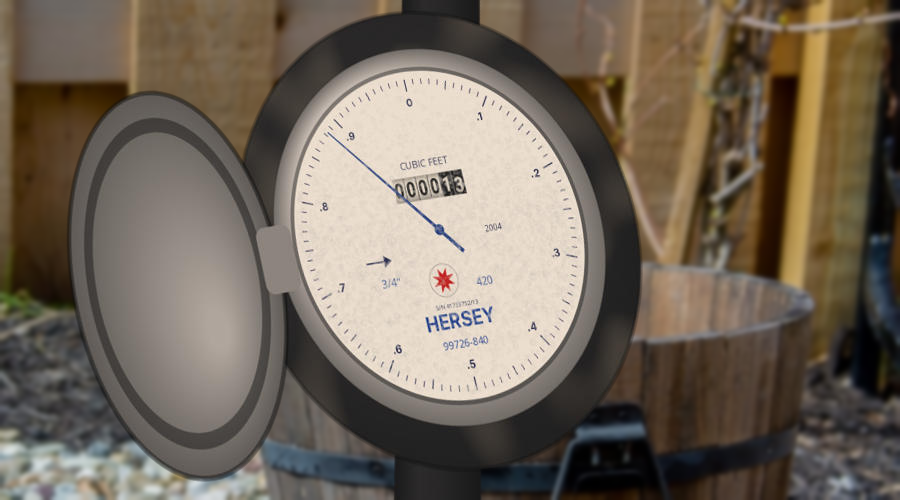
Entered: 12.88 ft³
